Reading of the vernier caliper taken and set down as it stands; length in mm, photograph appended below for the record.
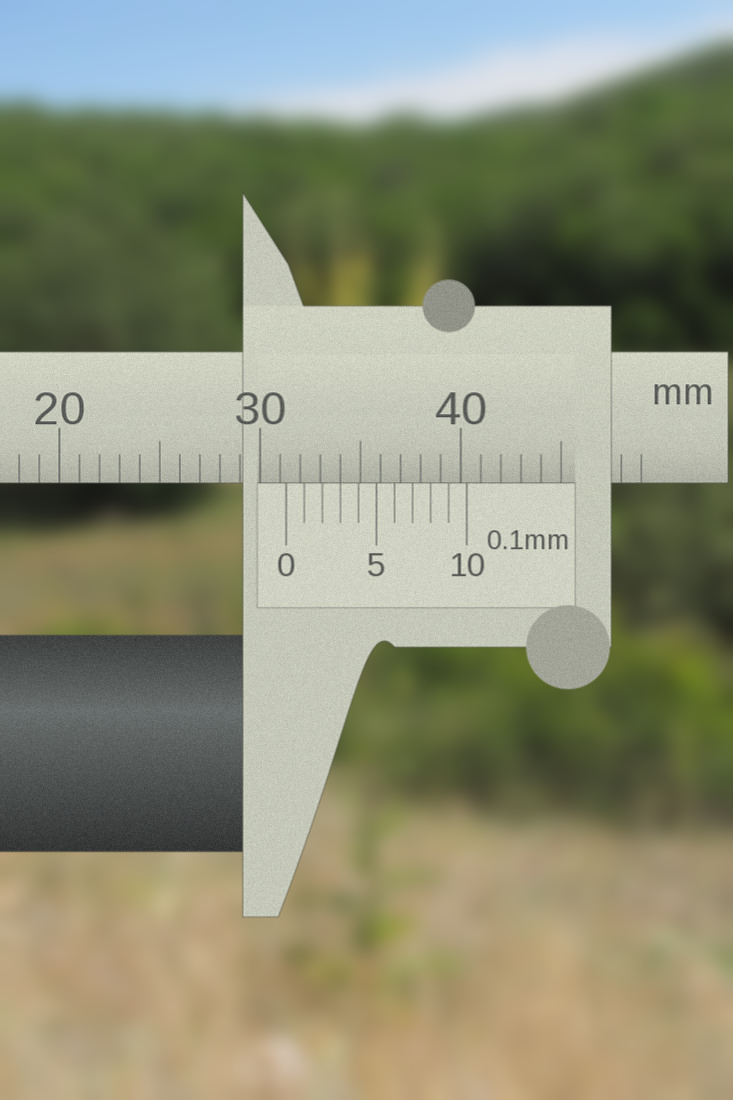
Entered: 31.3 mm
